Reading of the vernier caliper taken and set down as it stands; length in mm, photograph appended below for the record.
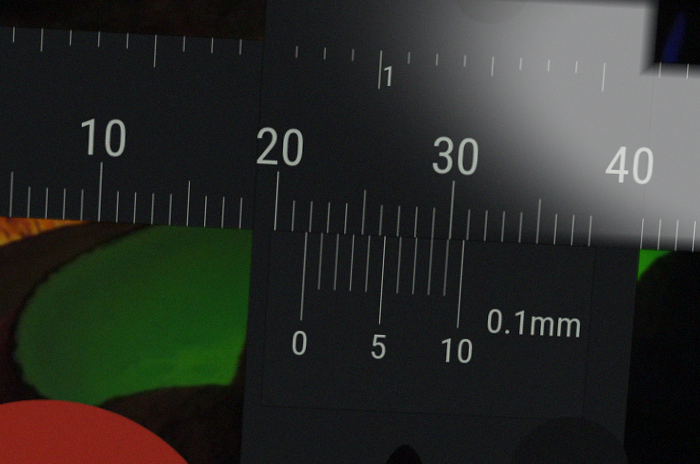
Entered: 21.8 mm
